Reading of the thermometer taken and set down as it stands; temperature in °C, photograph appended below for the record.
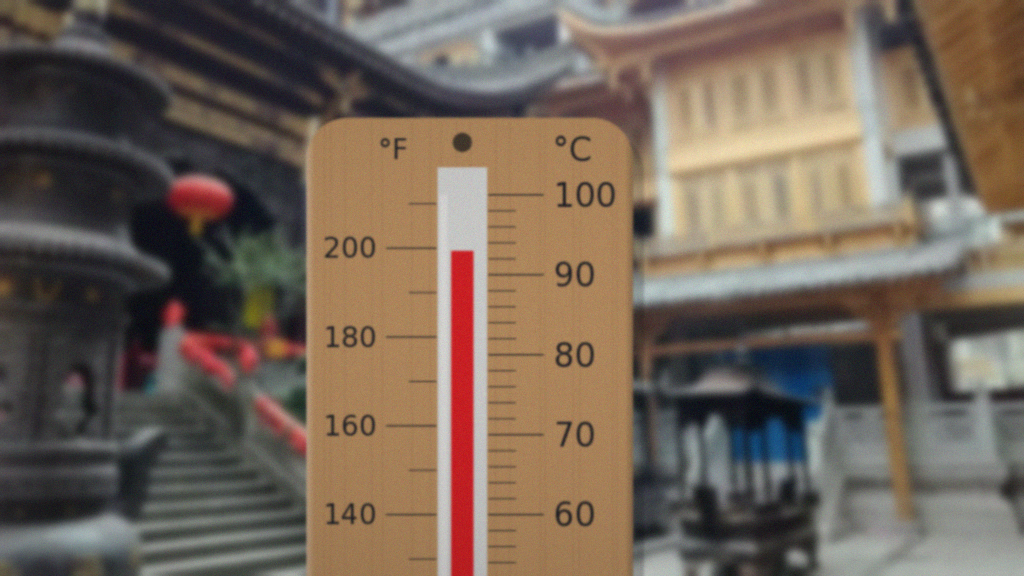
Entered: 93 °C
